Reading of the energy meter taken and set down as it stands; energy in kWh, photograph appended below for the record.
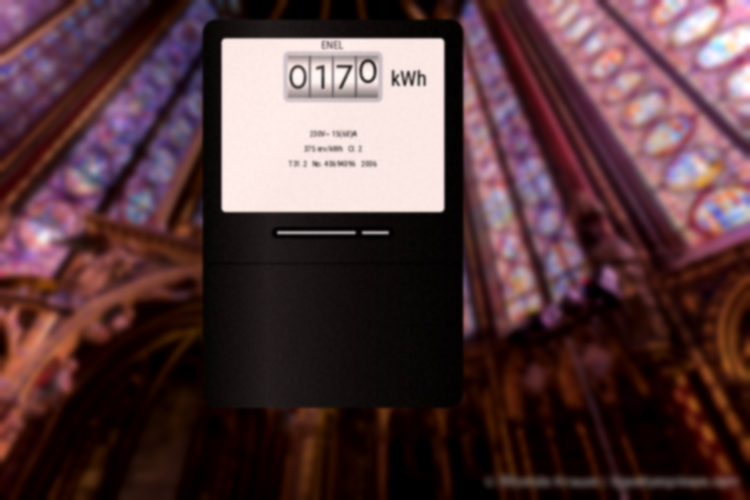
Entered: 170 kWh
